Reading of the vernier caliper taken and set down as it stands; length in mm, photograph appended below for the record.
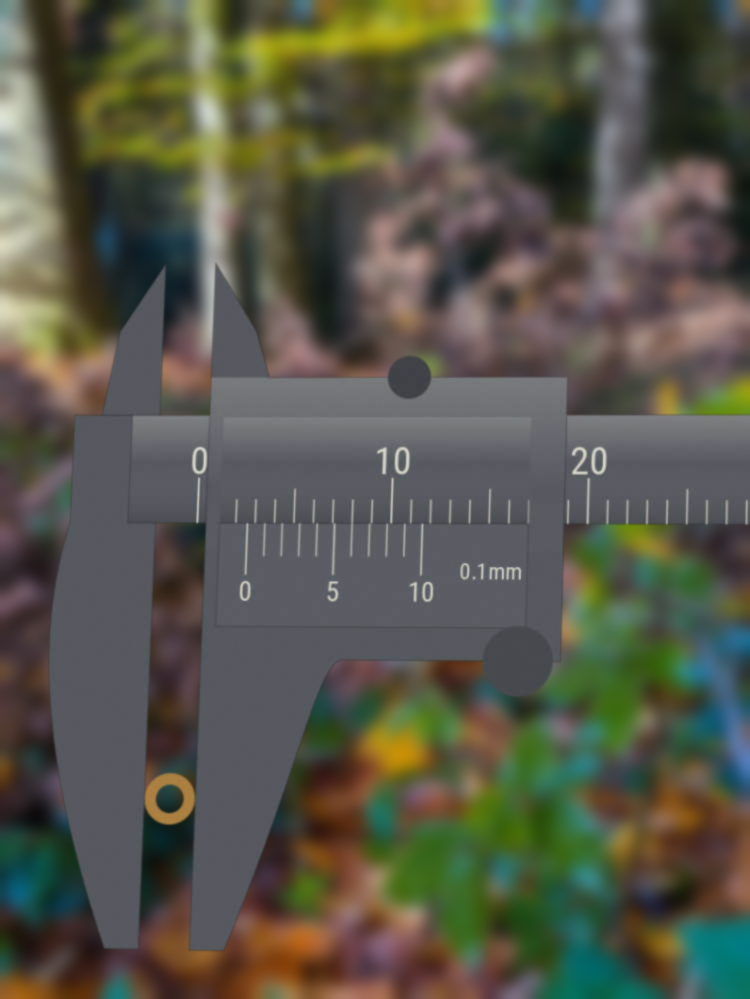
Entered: 2.6 mm
